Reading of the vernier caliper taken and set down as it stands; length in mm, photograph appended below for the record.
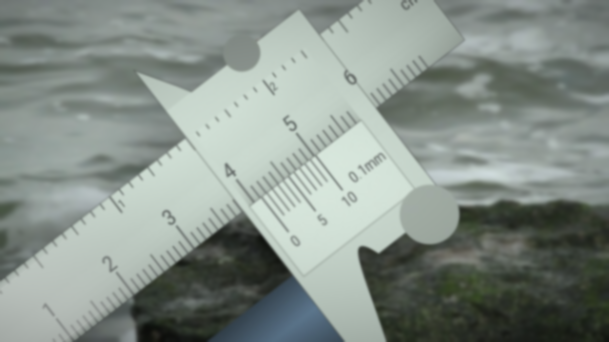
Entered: 41.2 mm
